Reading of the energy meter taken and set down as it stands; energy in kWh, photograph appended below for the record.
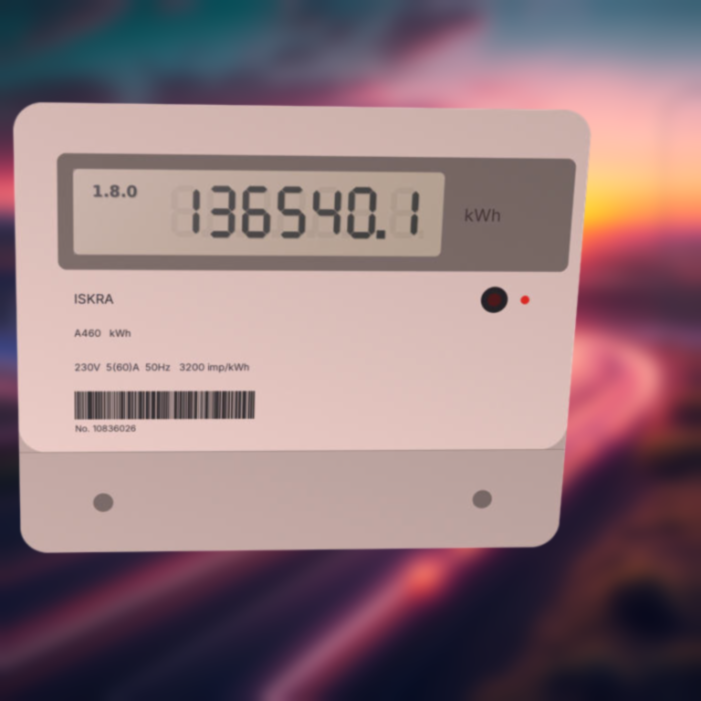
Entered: 136540.1 kWh
